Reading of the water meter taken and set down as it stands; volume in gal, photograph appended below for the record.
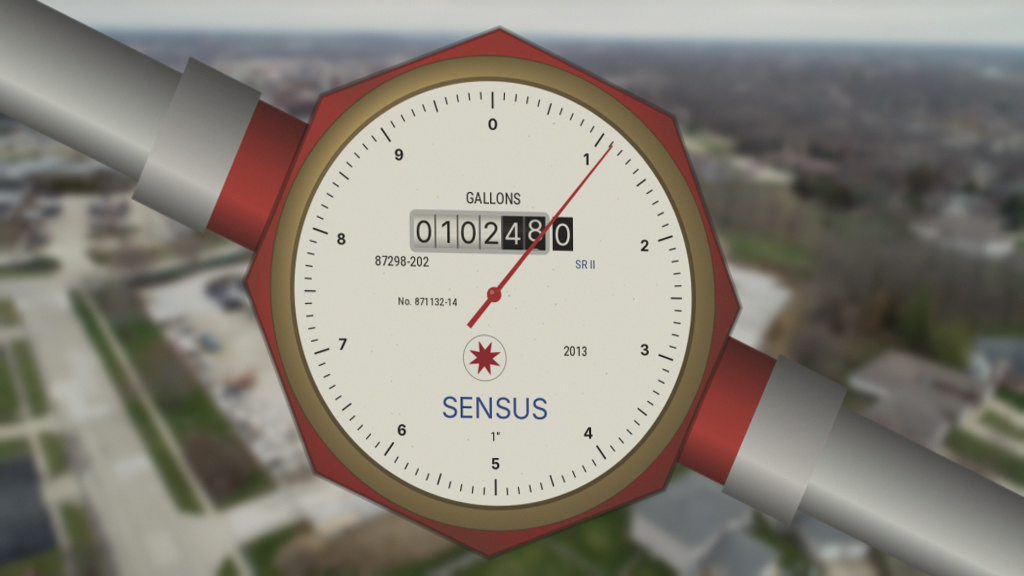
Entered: 102481.1 gal
